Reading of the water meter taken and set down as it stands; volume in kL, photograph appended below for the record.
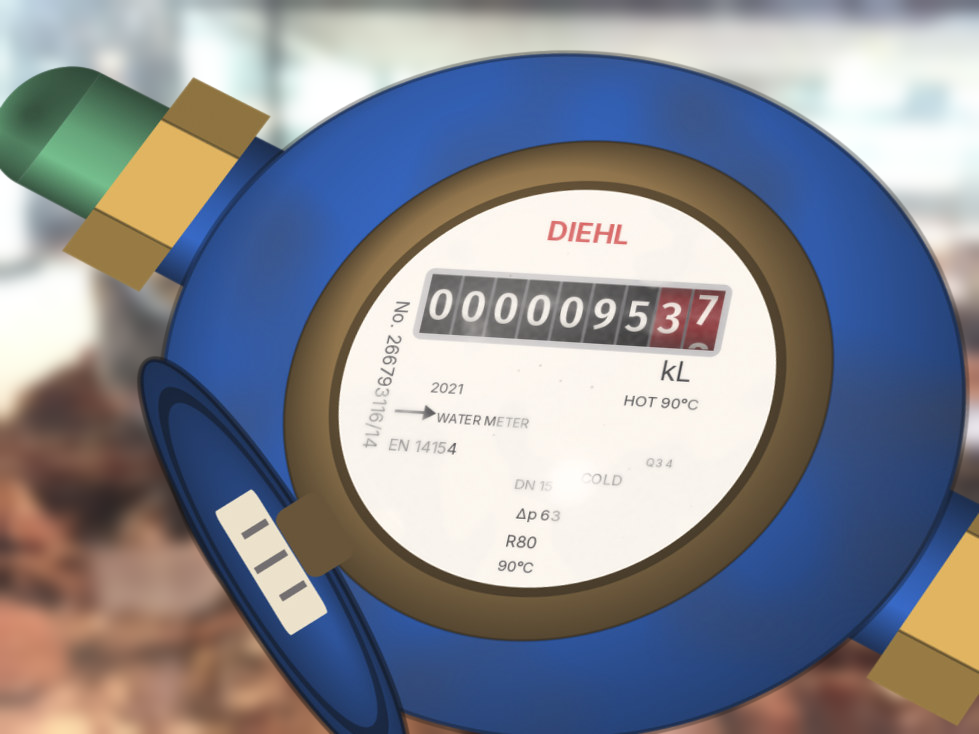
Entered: 95.37 kL
